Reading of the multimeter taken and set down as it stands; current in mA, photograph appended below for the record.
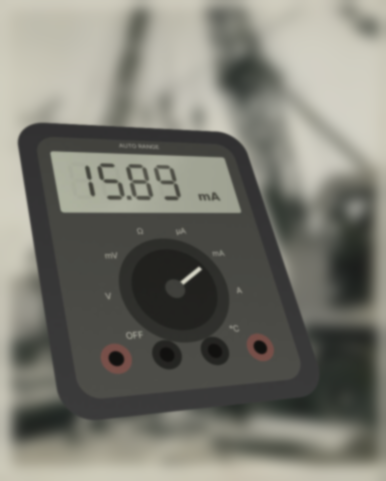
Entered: 15.89 mA
